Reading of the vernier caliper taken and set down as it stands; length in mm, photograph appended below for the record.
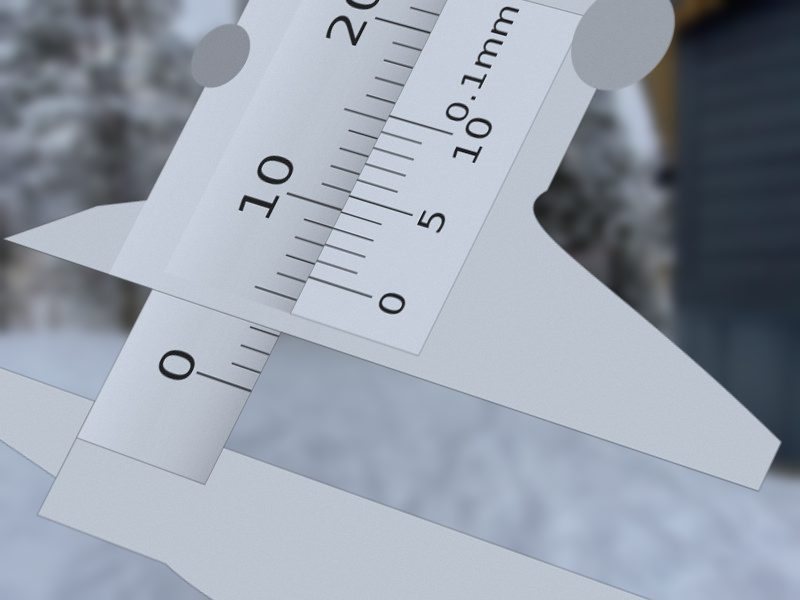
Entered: 6.3 mm
